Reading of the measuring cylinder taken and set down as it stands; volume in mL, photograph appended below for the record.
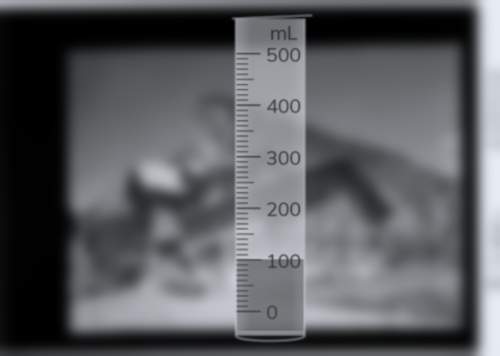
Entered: 100 mL
